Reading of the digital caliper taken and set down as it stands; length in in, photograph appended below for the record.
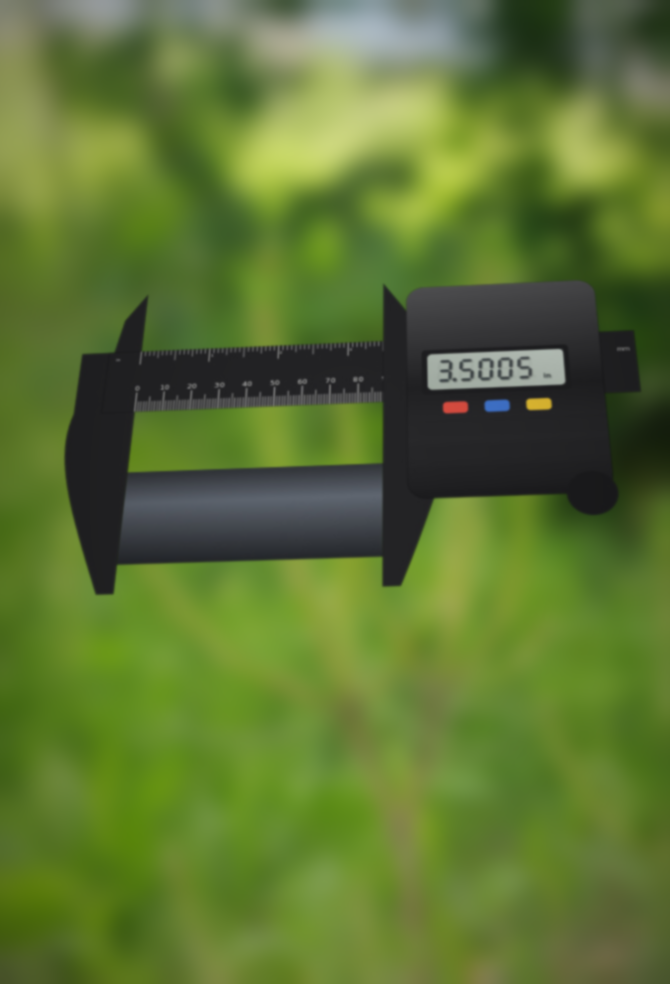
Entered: 3.5005 in
